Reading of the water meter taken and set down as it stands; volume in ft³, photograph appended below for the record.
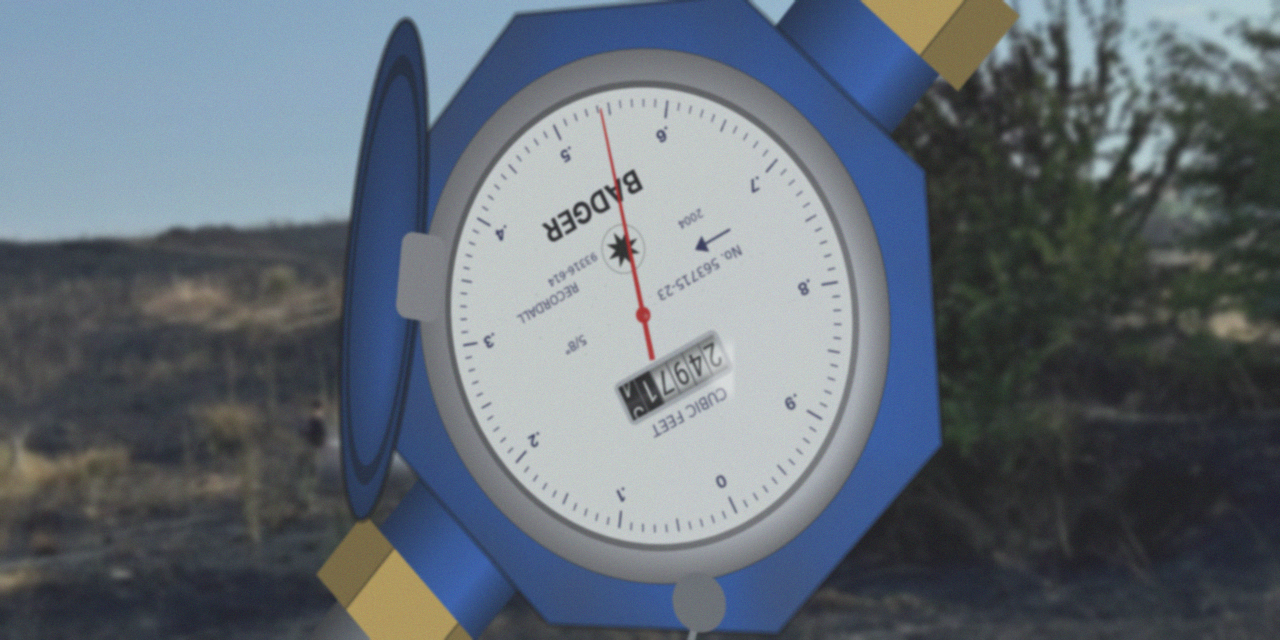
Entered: 249713.54 ft³
